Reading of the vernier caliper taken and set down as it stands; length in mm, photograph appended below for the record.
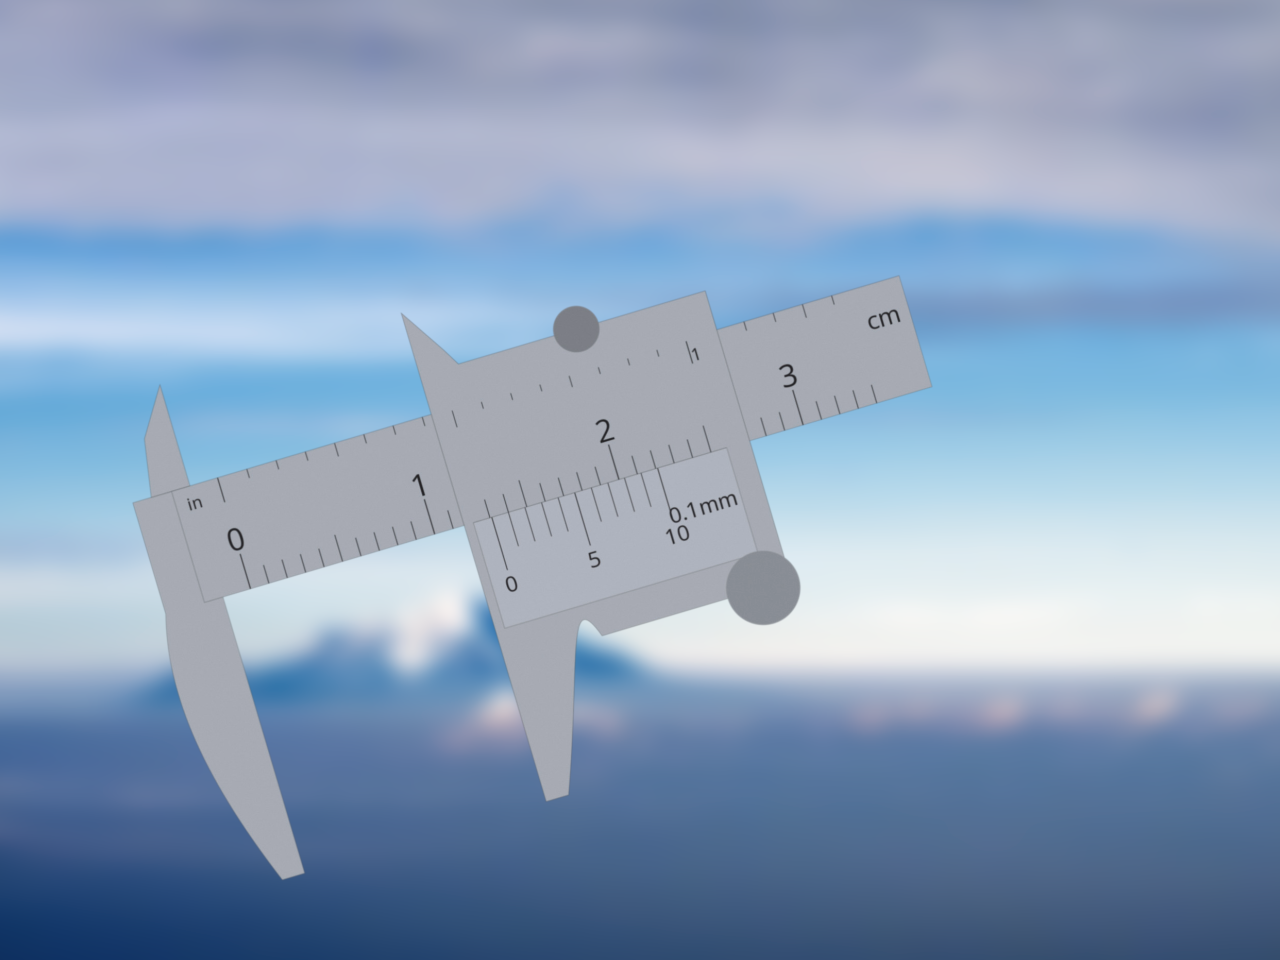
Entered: 13.1 mm
